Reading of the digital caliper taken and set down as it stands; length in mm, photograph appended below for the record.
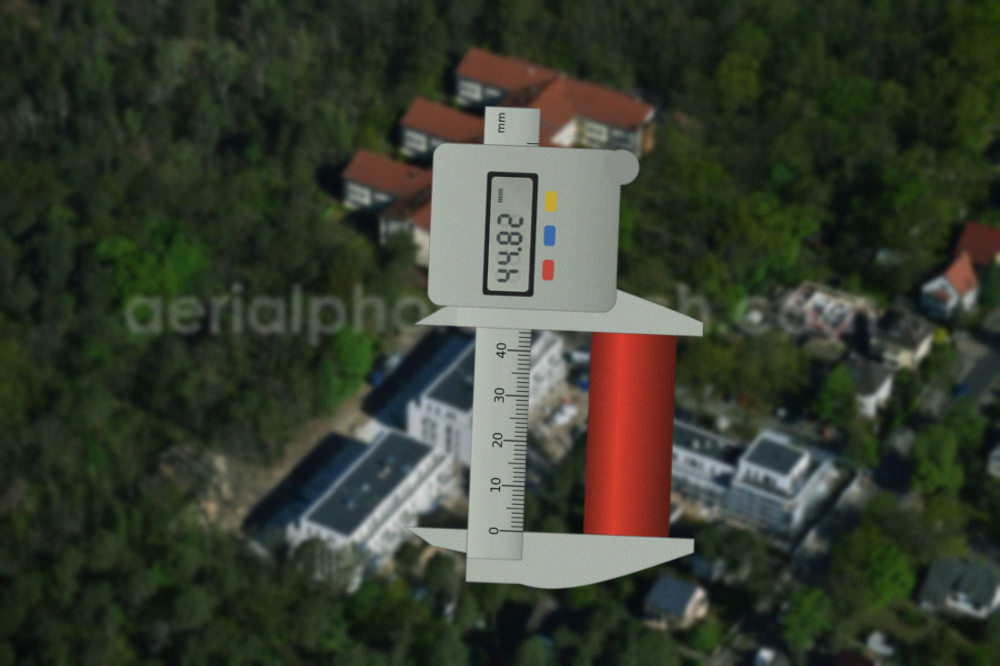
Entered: 44.82 mm
